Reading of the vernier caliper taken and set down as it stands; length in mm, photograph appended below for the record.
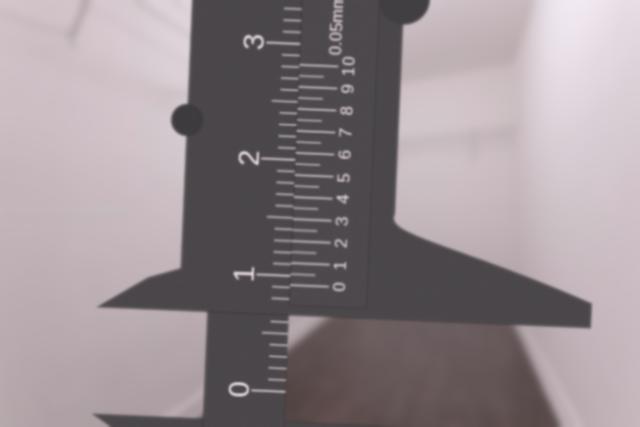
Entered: 9.2 mm
